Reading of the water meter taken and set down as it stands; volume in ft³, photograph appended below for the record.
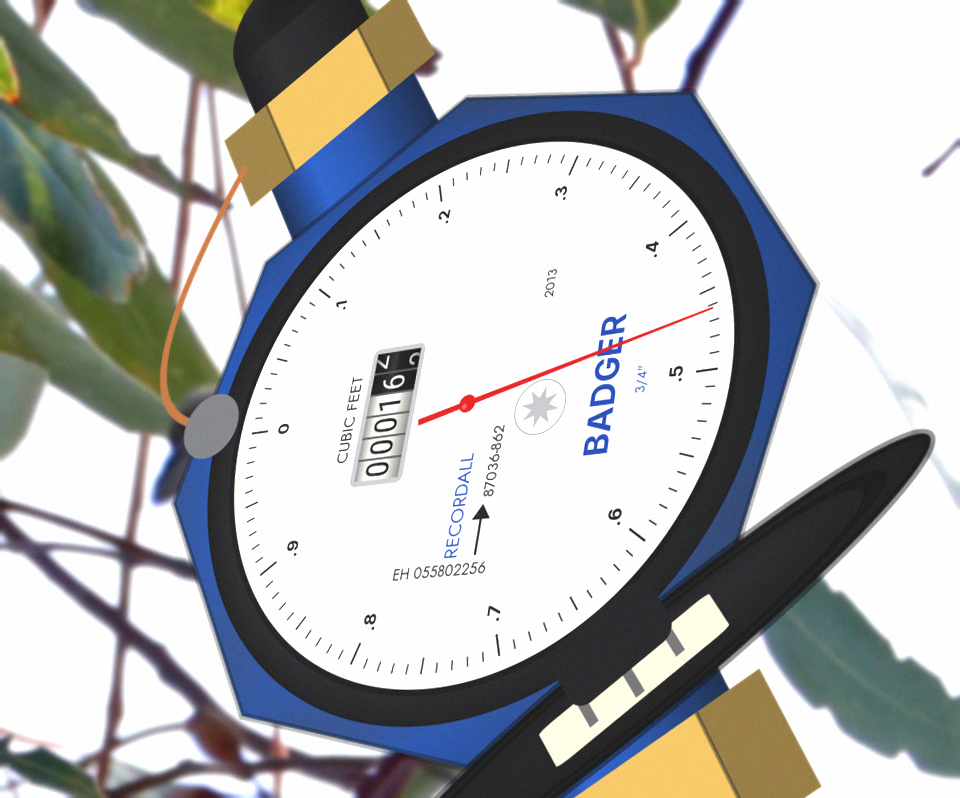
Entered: 162.46 ft³
